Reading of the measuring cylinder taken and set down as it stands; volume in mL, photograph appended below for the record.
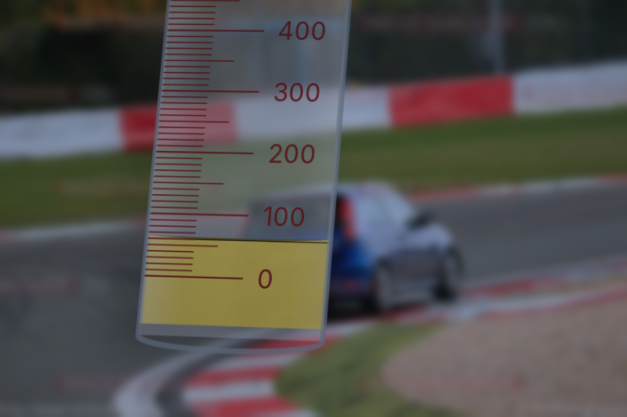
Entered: 60 mL
